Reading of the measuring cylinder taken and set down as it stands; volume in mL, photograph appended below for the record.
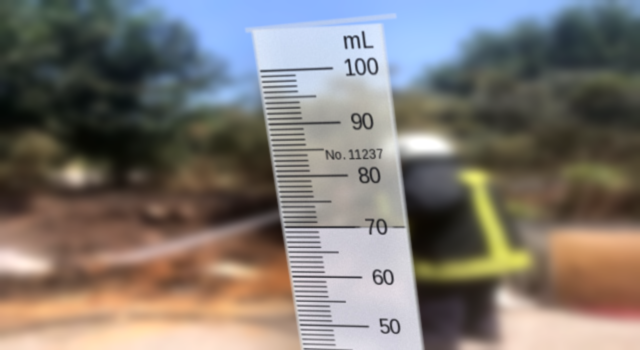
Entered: 70 mL
